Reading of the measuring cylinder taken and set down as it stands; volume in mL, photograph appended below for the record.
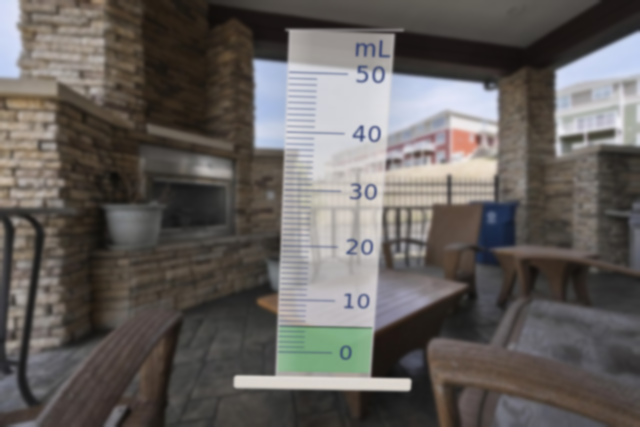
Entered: 5 mL
